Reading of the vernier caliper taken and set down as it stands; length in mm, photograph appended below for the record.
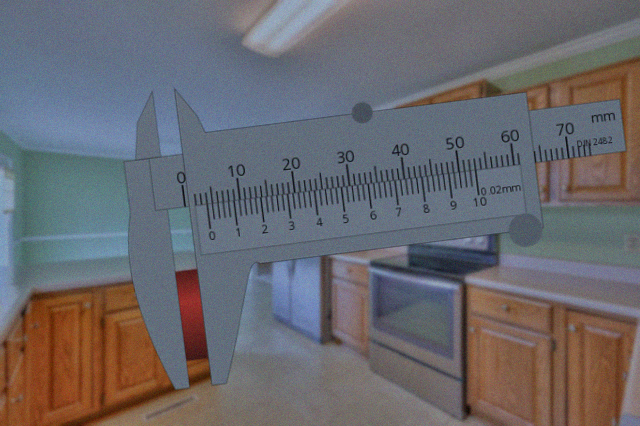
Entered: 4.0 mm
